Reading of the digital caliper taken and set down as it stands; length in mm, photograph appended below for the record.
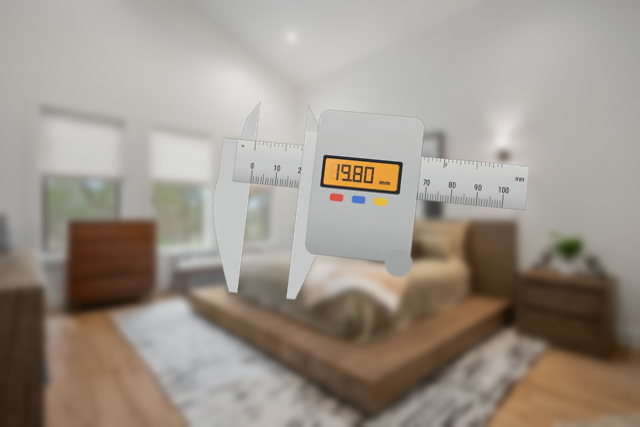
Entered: 19.80 mm
